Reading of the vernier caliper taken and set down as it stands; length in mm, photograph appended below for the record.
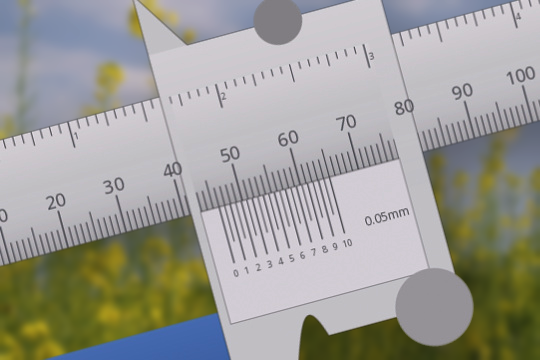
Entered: 46.0 mm
